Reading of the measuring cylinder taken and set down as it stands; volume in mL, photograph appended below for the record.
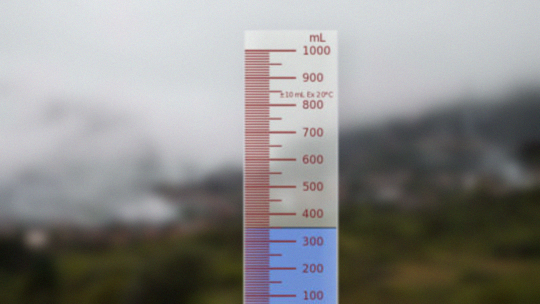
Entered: 350 mL
